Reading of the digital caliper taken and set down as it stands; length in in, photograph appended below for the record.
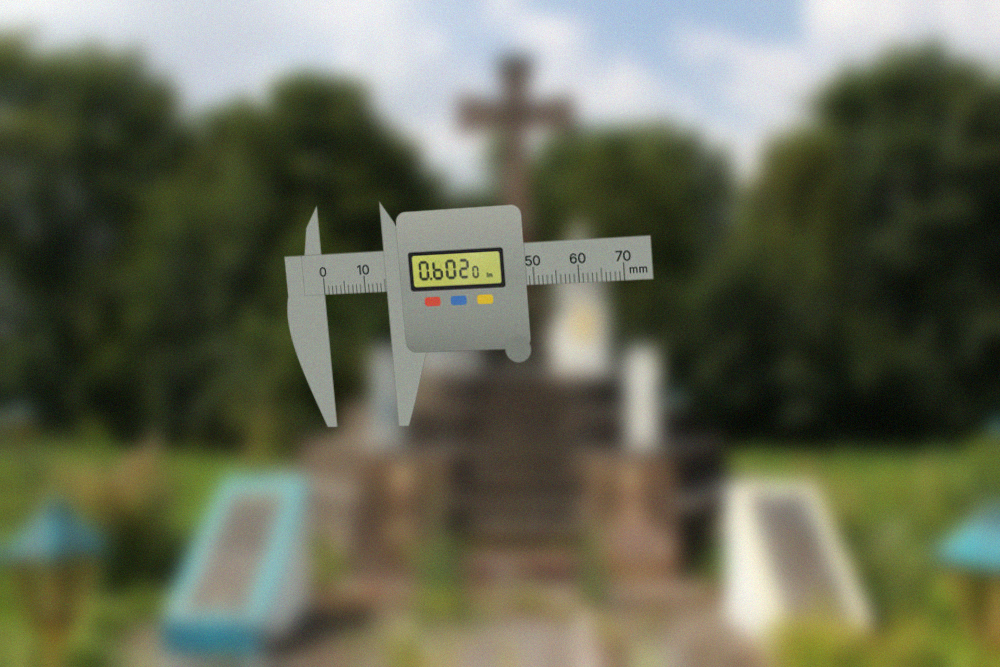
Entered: 0.6020 in
